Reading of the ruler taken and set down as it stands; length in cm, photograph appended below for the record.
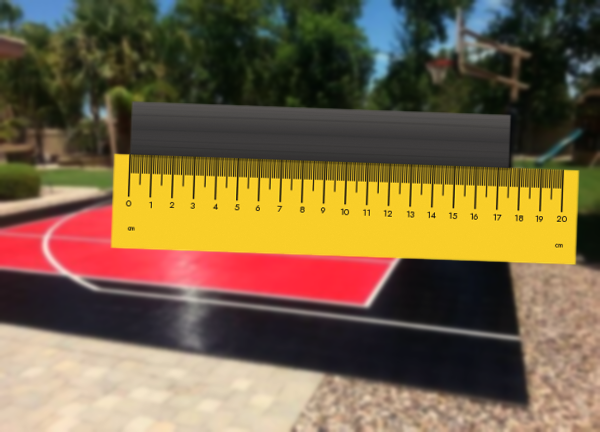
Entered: 17.5 cm
